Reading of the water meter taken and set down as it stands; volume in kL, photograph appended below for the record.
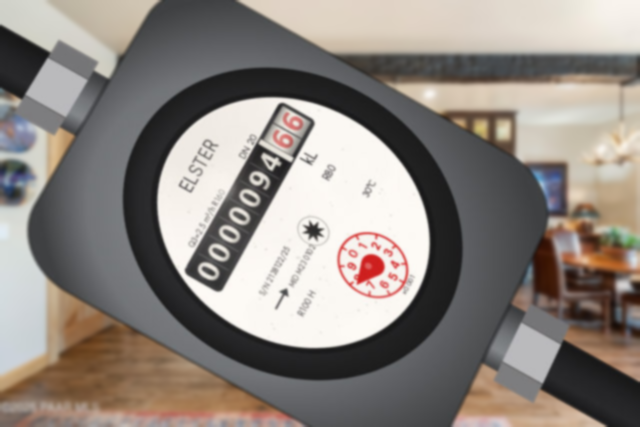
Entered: 94.667 kL
